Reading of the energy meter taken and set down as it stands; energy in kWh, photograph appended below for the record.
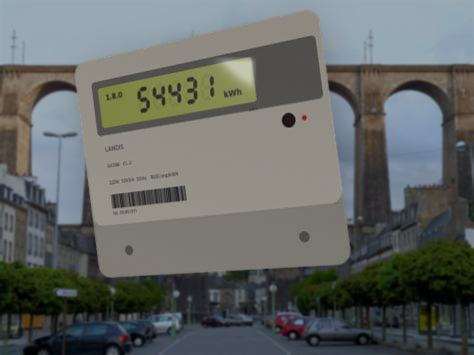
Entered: 54431 kWh
